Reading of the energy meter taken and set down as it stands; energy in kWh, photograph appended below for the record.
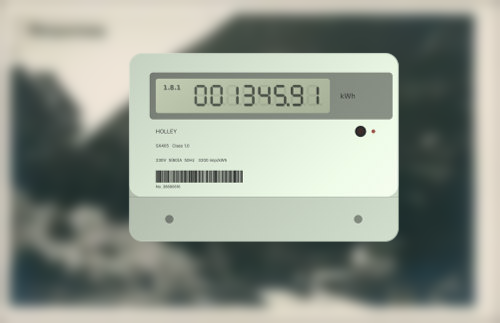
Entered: 1345.91 kWh
